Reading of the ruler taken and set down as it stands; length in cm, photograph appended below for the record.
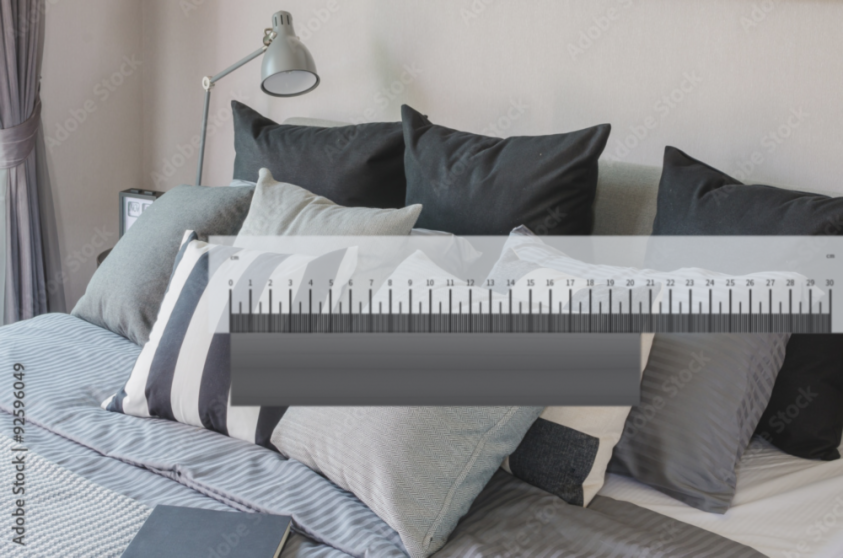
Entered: 20.5 cm
